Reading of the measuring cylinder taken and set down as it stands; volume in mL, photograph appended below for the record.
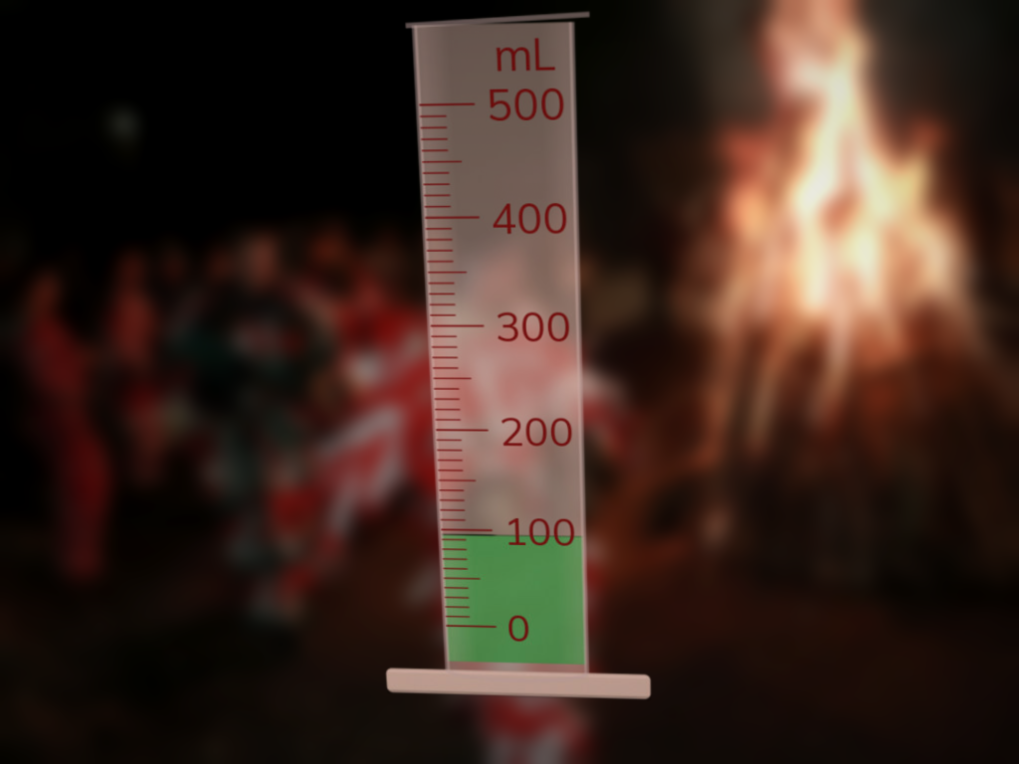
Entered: 95 mL
